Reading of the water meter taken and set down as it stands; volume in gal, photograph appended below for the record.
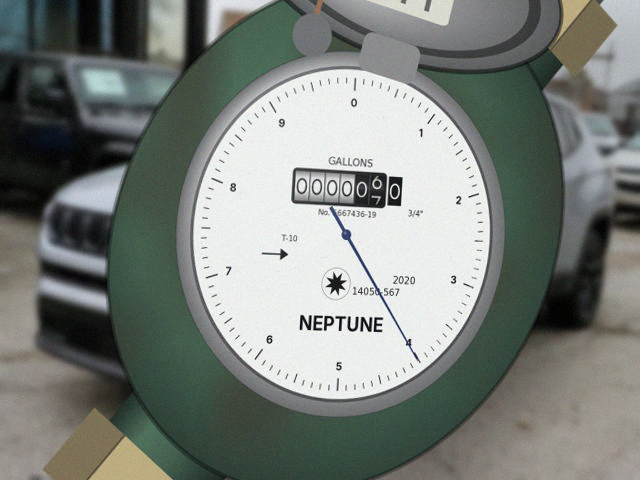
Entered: 64.0 gal
